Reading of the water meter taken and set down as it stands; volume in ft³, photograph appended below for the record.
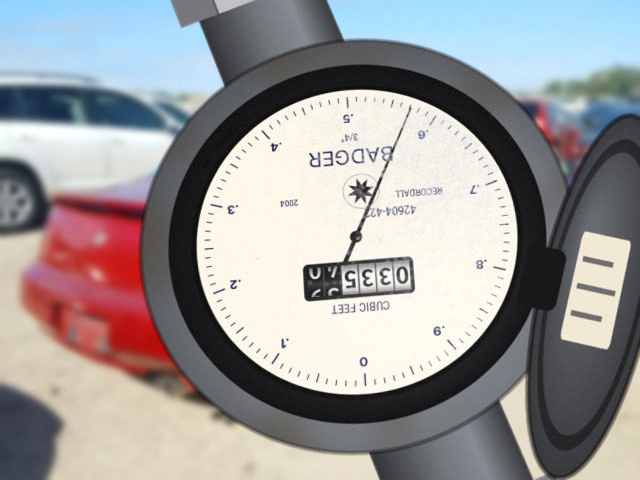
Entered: 33539.57 ft³
